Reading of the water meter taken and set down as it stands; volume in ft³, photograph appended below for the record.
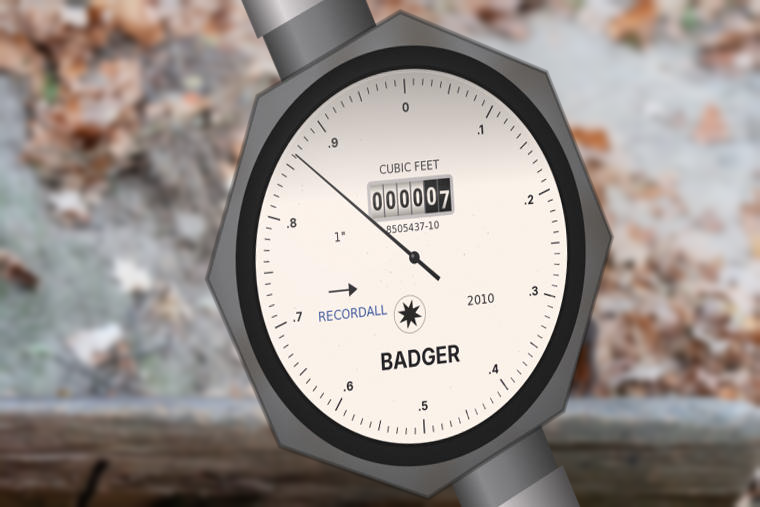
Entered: 6.86 ft³
